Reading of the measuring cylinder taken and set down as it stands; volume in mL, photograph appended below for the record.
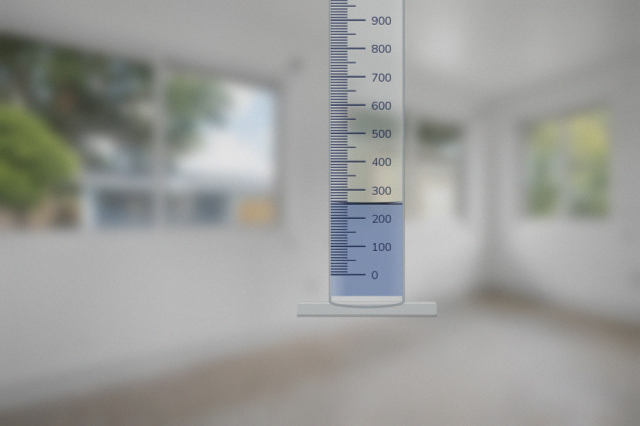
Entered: 250 mL
